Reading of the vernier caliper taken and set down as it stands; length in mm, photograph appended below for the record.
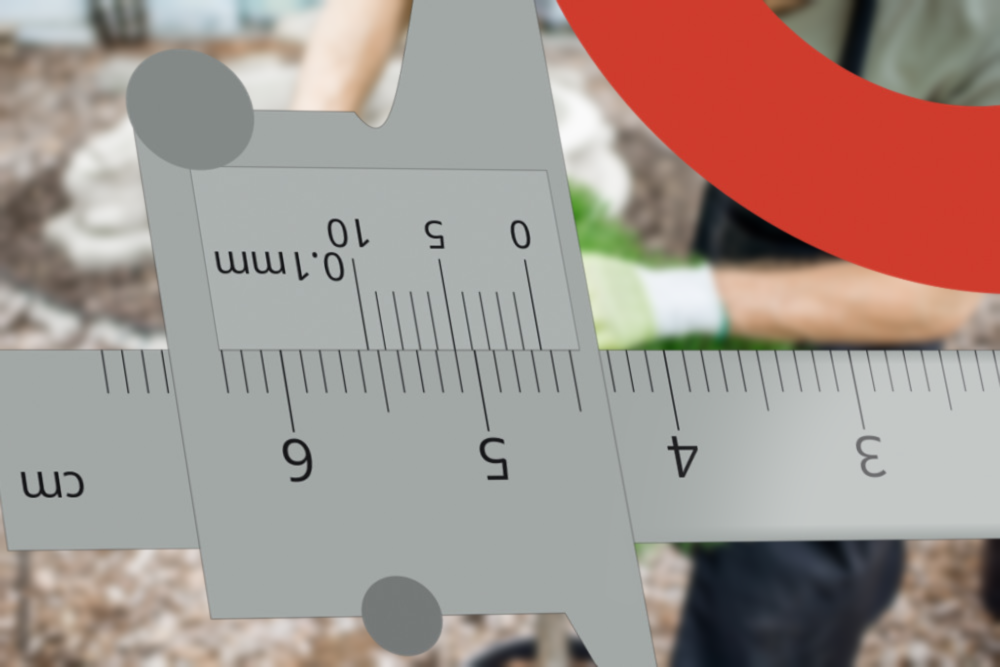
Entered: 46.5 mm
